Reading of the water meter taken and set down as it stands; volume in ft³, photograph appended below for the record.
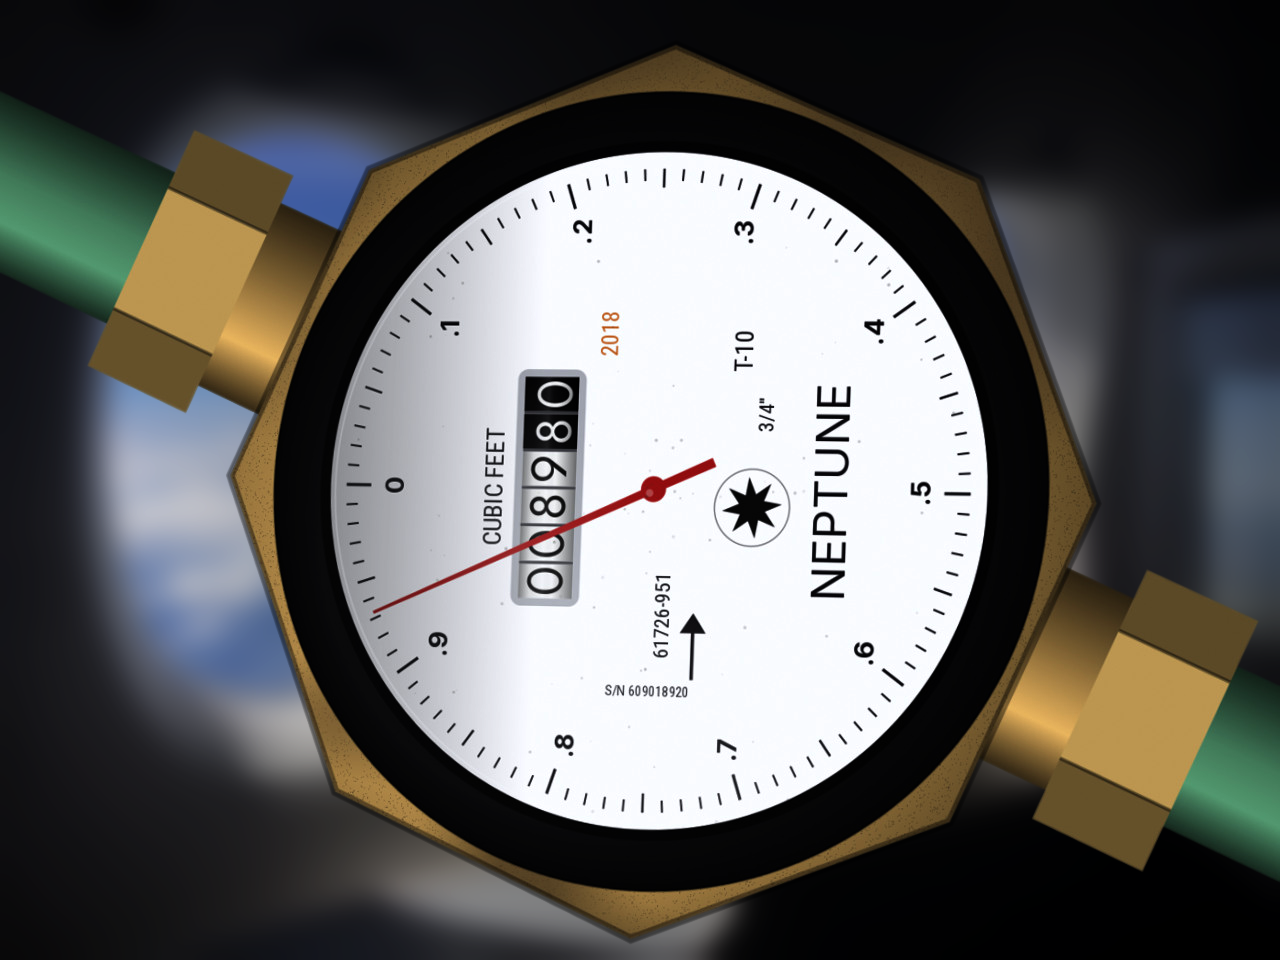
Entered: 8979.93 ft³
